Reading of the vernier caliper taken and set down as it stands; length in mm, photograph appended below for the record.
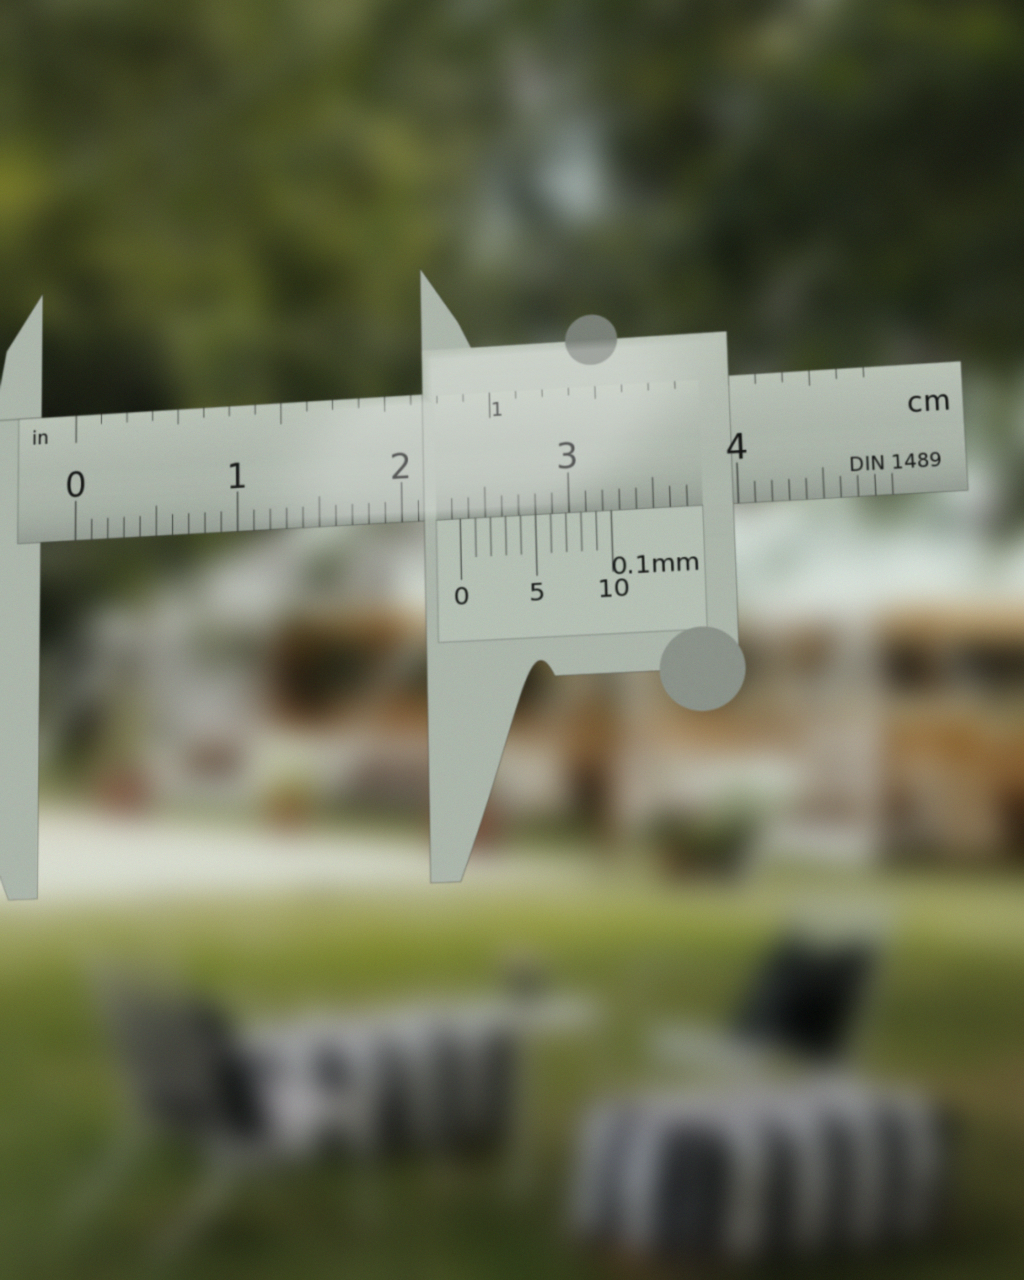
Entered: 23.5 mm
